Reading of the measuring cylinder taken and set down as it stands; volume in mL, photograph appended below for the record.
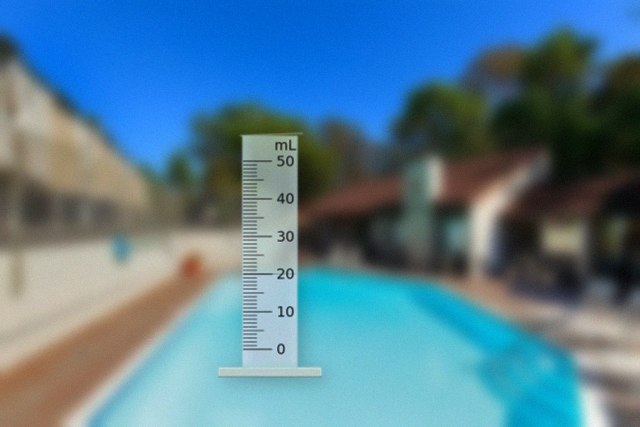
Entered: 20 mL
